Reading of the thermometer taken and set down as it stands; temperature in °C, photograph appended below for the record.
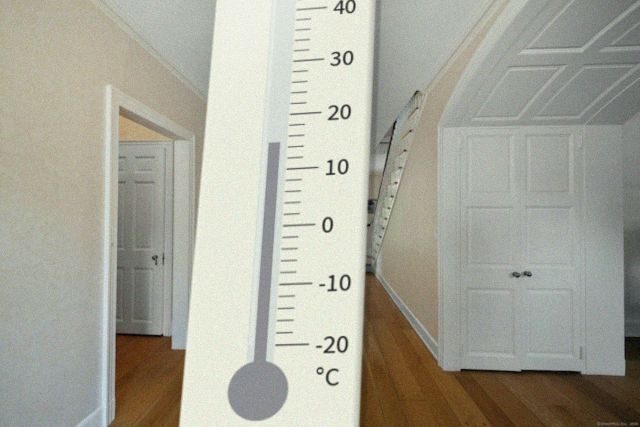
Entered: 15 °C
